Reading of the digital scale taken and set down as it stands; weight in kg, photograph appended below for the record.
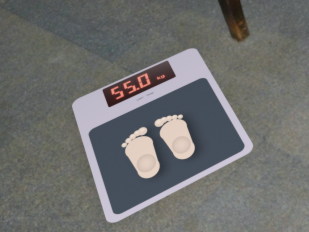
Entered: 55.0 kg
